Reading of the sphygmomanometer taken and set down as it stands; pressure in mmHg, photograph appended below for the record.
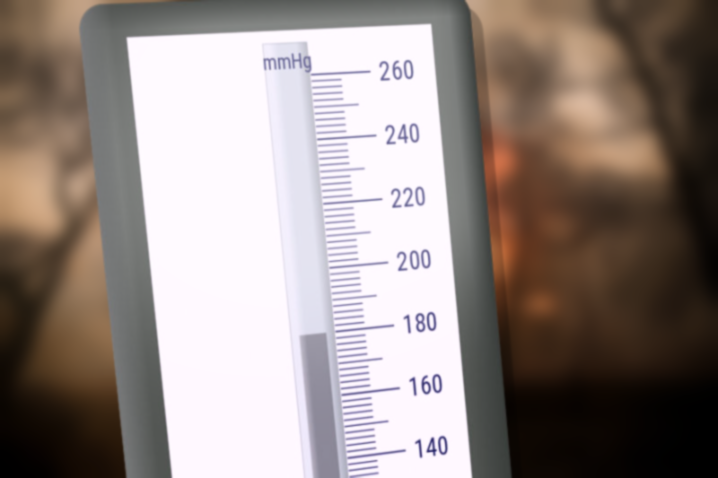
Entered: 180 mmHg
